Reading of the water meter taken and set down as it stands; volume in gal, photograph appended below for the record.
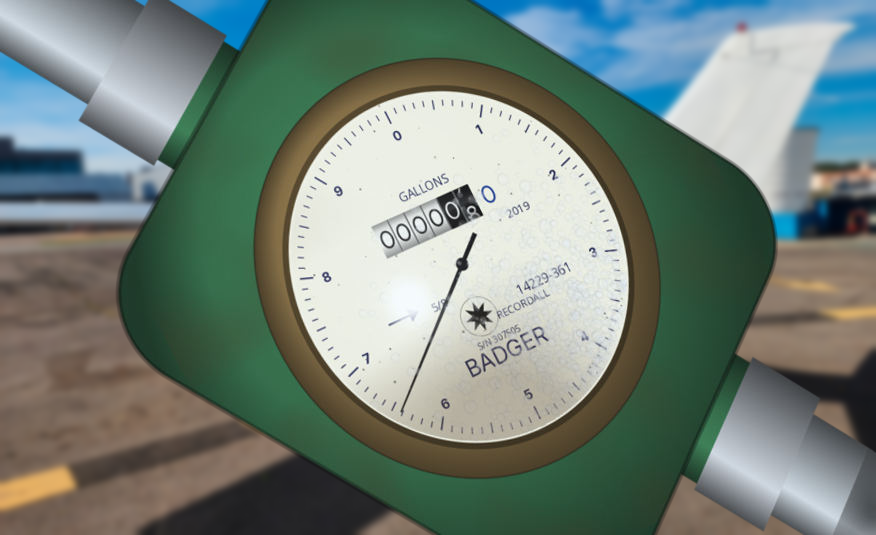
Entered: 76.4 gal
